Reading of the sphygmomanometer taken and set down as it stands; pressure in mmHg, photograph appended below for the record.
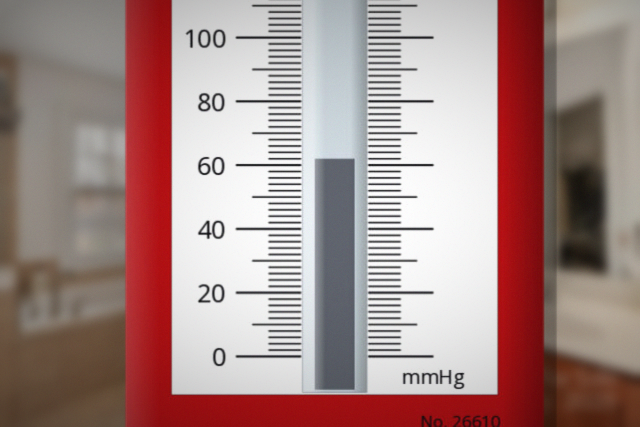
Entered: 62 mmHg
